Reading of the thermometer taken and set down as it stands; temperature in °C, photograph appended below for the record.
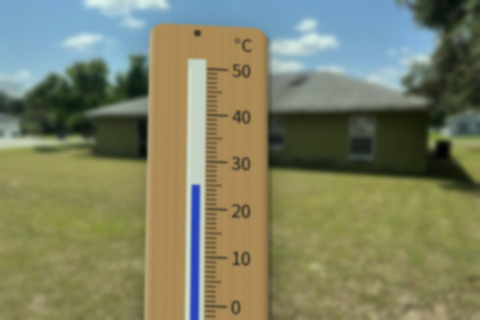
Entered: 25 °C
